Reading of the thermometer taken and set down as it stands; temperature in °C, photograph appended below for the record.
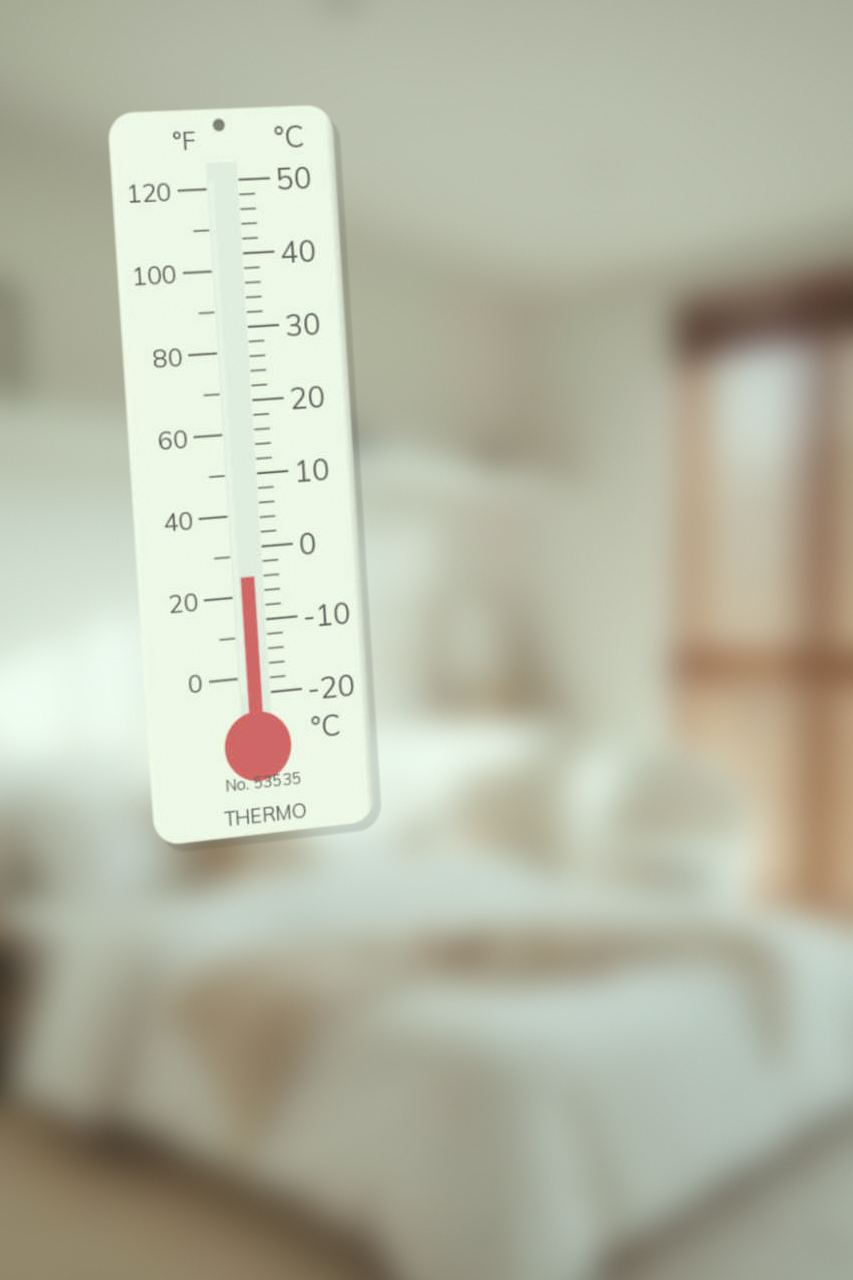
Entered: -4 °C
